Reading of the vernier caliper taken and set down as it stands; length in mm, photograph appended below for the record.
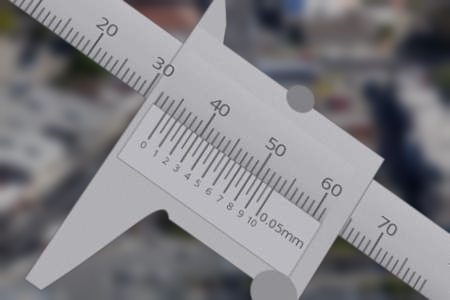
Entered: 34.0 mm
